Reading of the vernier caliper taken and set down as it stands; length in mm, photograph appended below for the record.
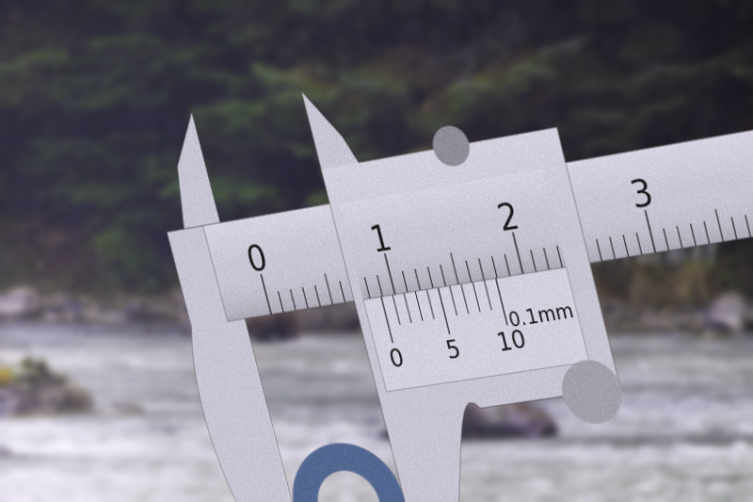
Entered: 8.9 mm
